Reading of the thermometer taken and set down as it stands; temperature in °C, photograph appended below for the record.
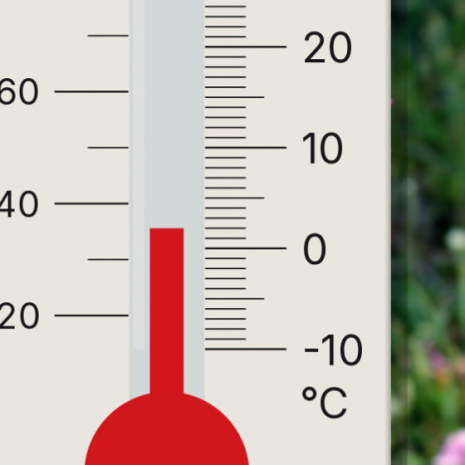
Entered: 2 °C
